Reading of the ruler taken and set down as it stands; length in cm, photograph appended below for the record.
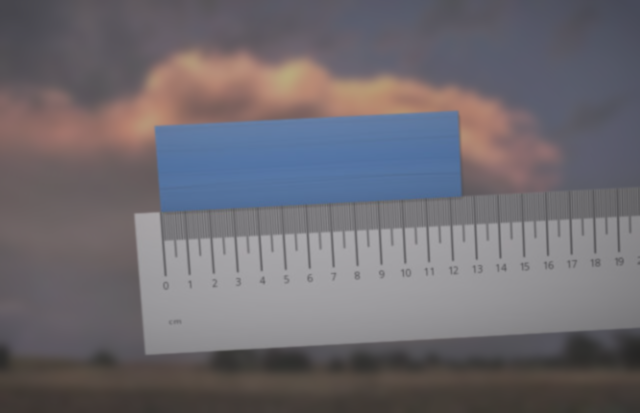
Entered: 12.5 cm
